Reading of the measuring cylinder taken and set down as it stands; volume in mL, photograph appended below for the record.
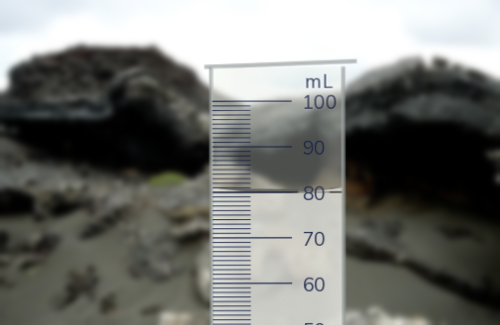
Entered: 80 mL
